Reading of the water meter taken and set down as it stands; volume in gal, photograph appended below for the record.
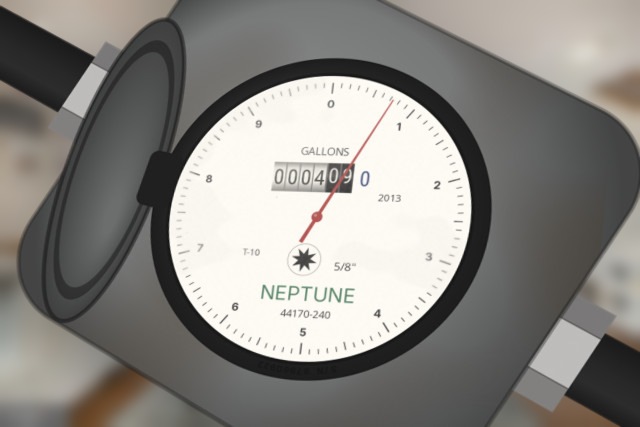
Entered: 4090.7 gal
